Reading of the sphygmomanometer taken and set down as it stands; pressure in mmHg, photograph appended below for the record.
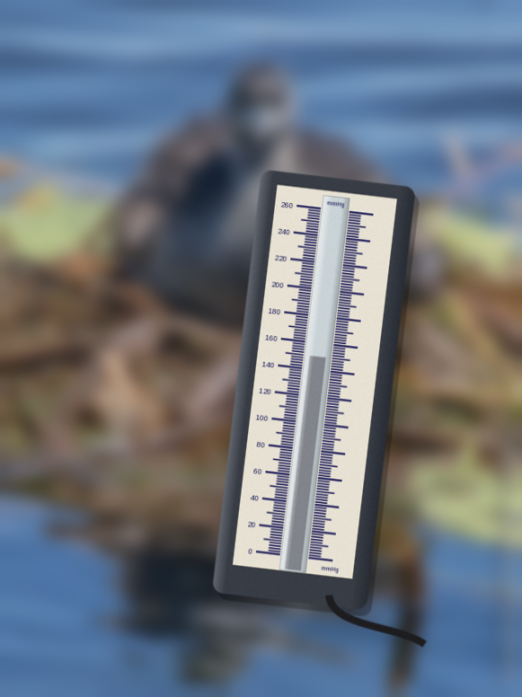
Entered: 150 mmHg
